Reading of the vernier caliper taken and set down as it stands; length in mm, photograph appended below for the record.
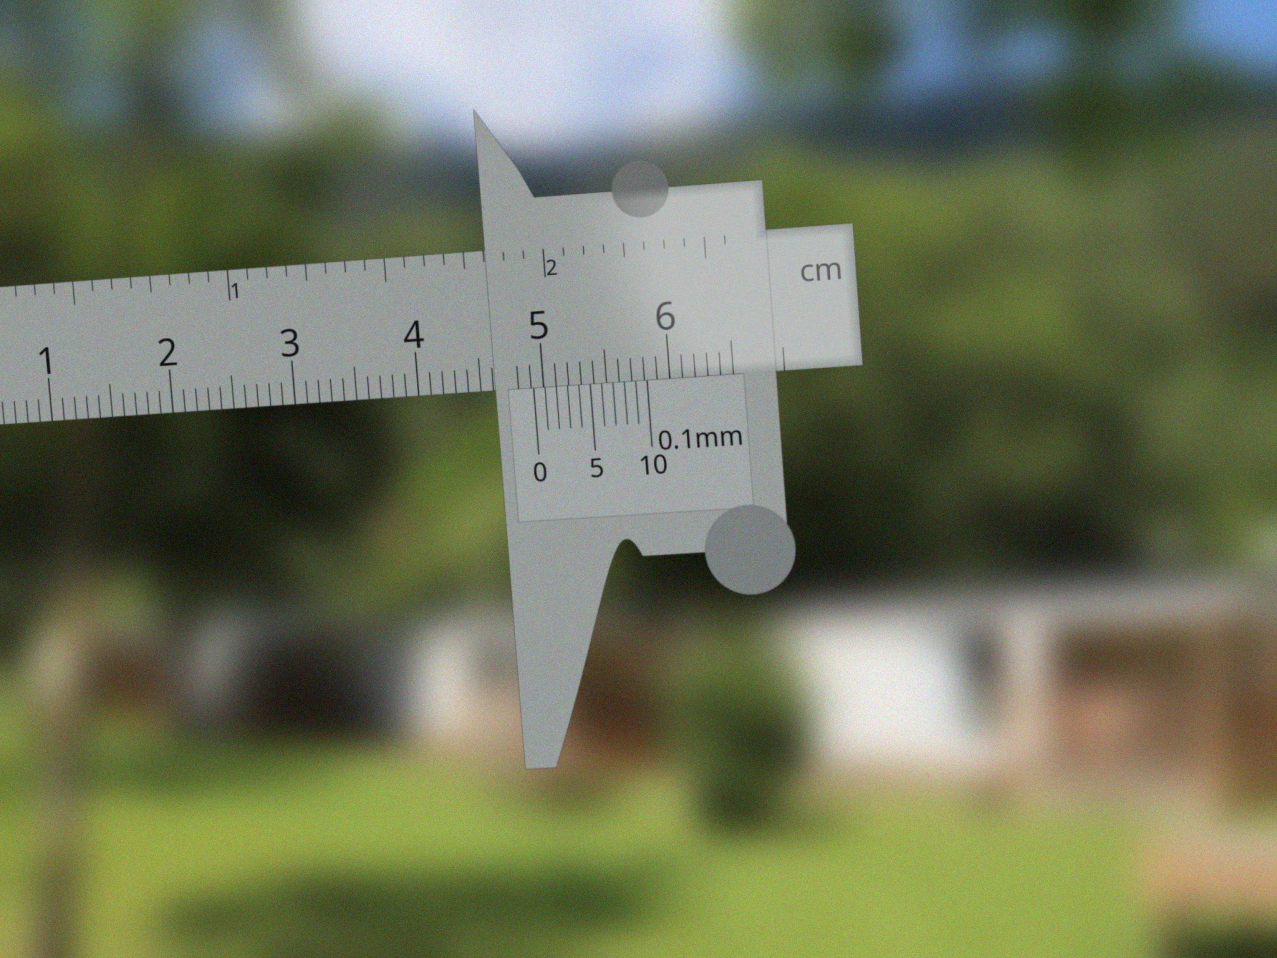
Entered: 49.2 mm
